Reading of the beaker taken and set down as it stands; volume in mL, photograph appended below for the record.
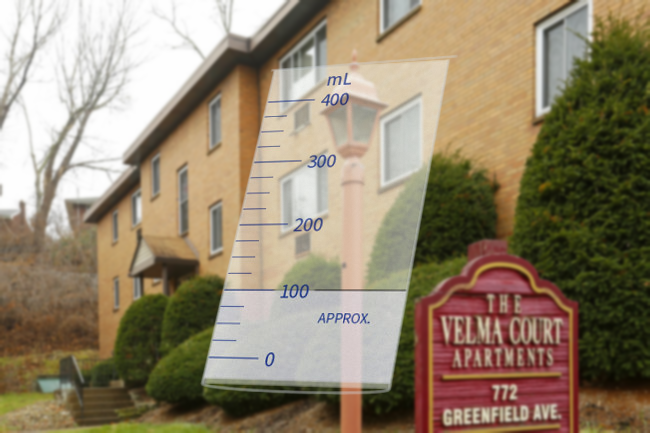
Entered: 100 mL
